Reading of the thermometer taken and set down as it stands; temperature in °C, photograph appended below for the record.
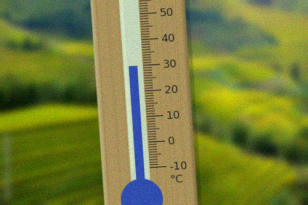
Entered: 30 °C
